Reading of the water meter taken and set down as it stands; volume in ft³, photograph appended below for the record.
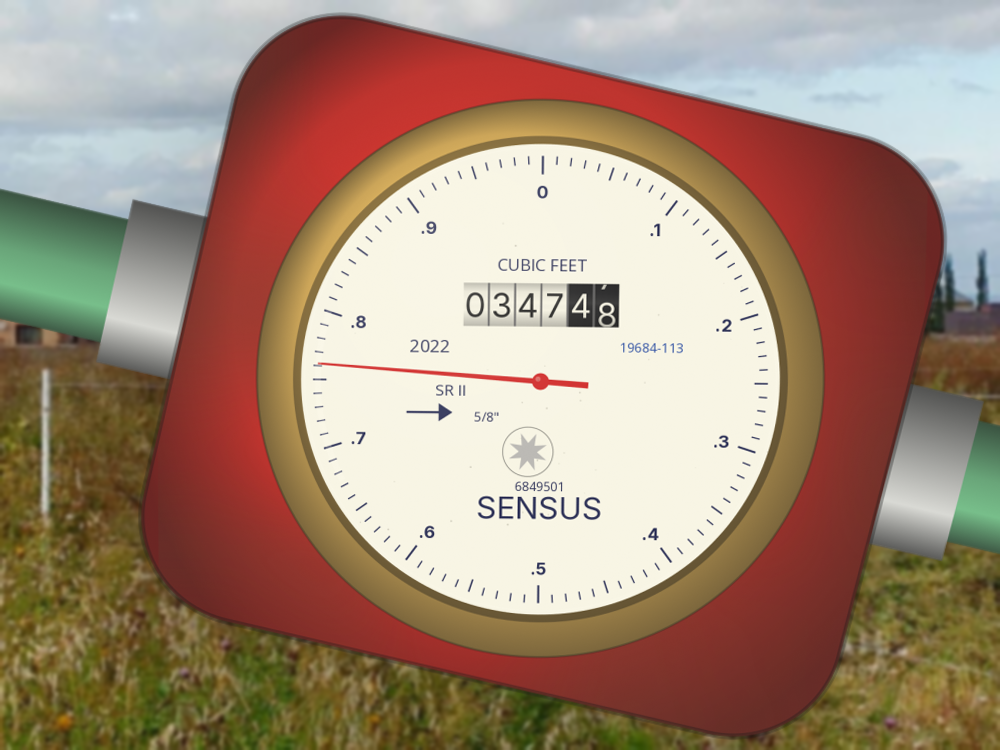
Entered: 34747.76 ft³
